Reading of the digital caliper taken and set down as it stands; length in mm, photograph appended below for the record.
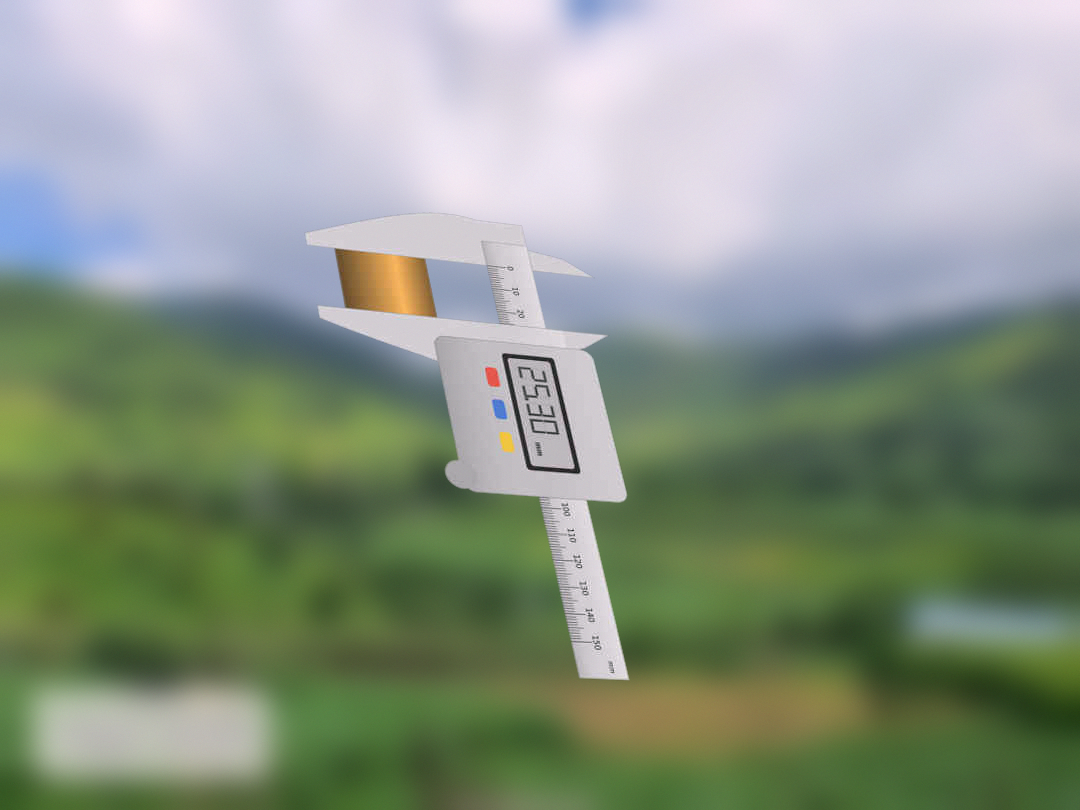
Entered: 25.30 mm
